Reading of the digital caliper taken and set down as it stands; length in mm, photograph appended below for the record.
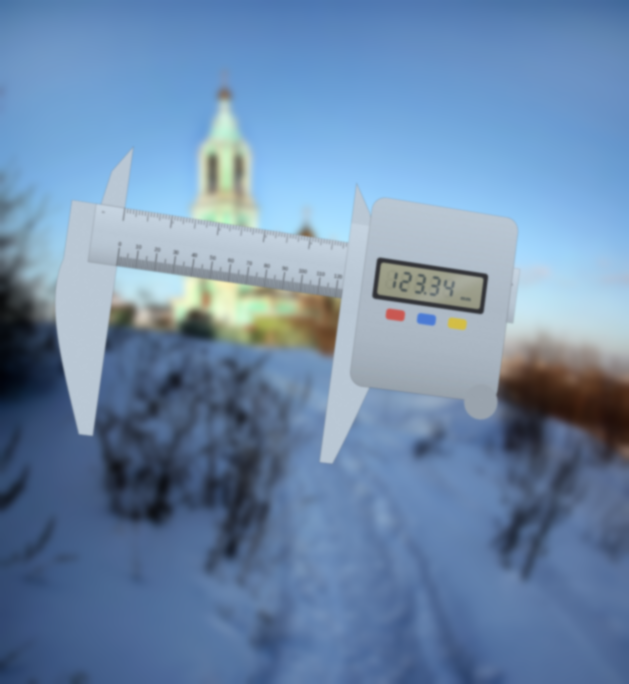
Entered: 123.34 mm
